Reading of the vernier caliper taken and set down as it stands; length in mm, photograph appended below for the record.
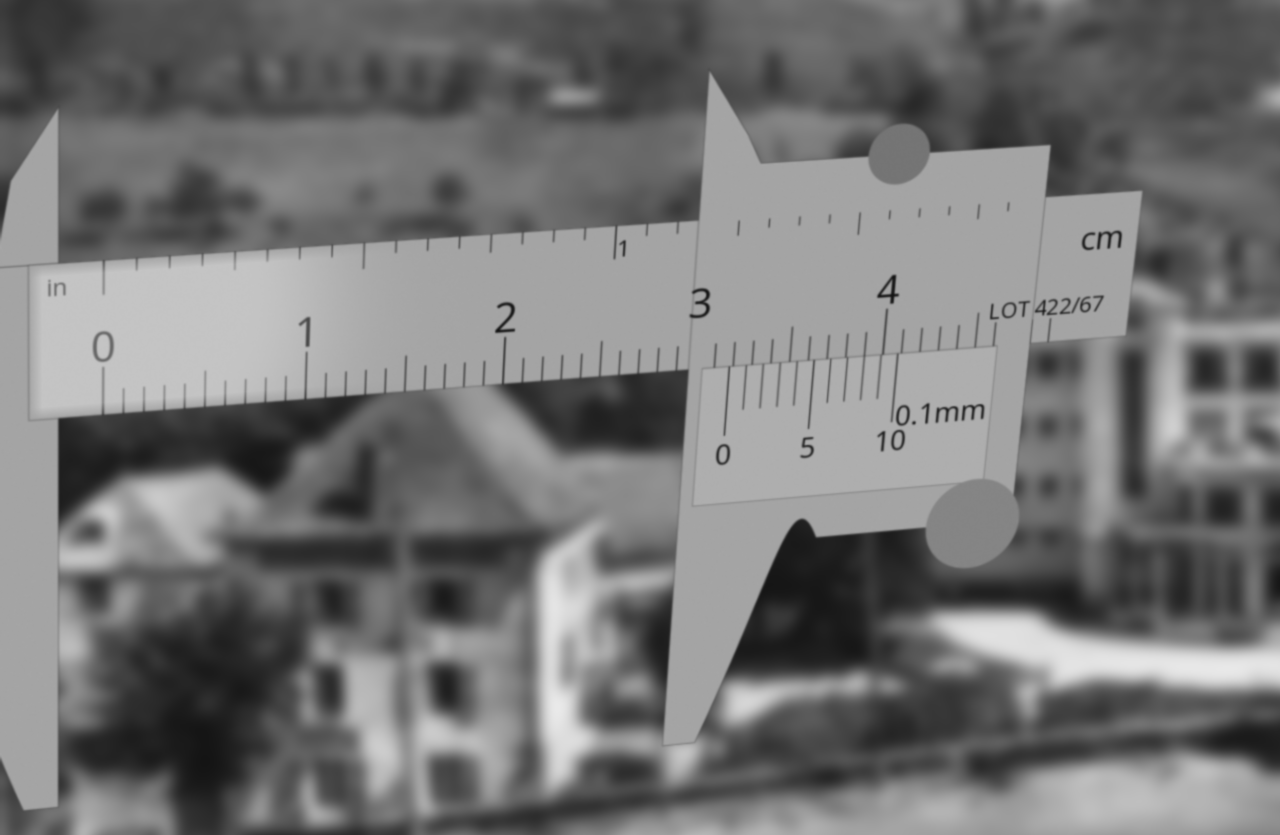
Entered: 31.8 mm
